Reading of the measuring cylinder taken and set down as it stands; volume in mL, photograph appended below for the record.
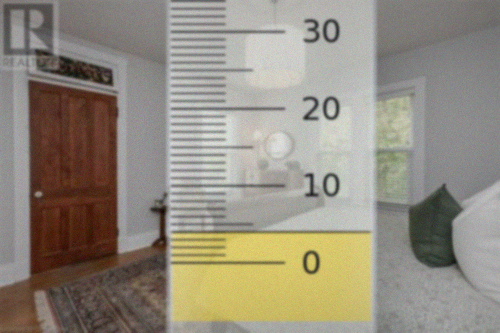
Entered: 4 mL
